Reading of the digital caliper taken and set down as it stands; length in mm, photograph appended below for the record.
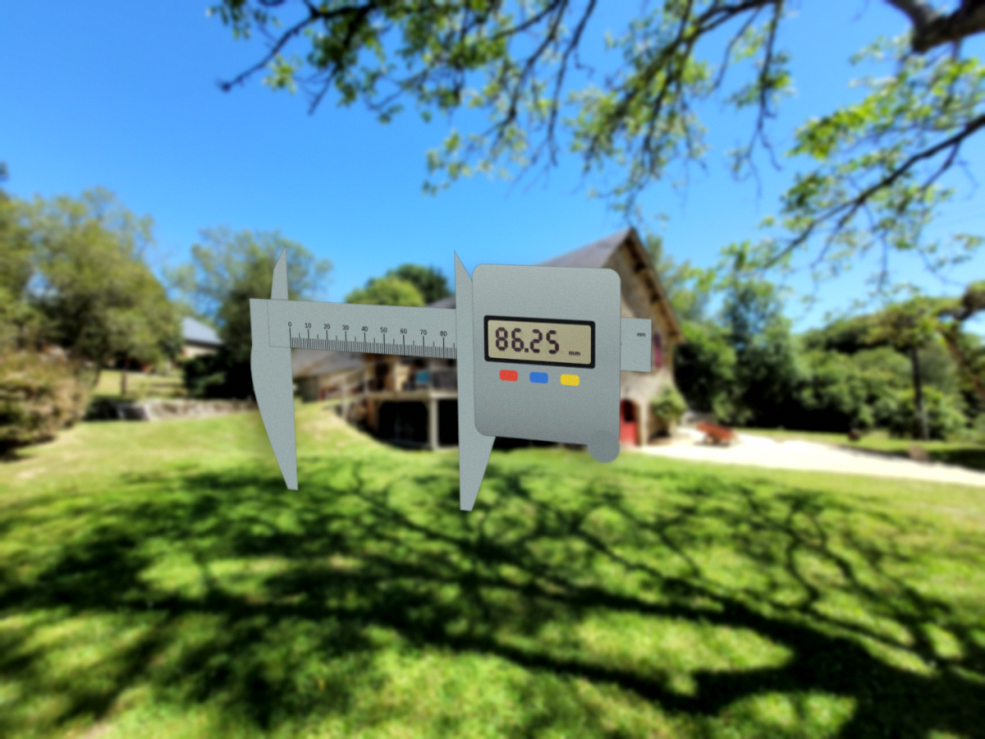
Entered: 86.25 mm
